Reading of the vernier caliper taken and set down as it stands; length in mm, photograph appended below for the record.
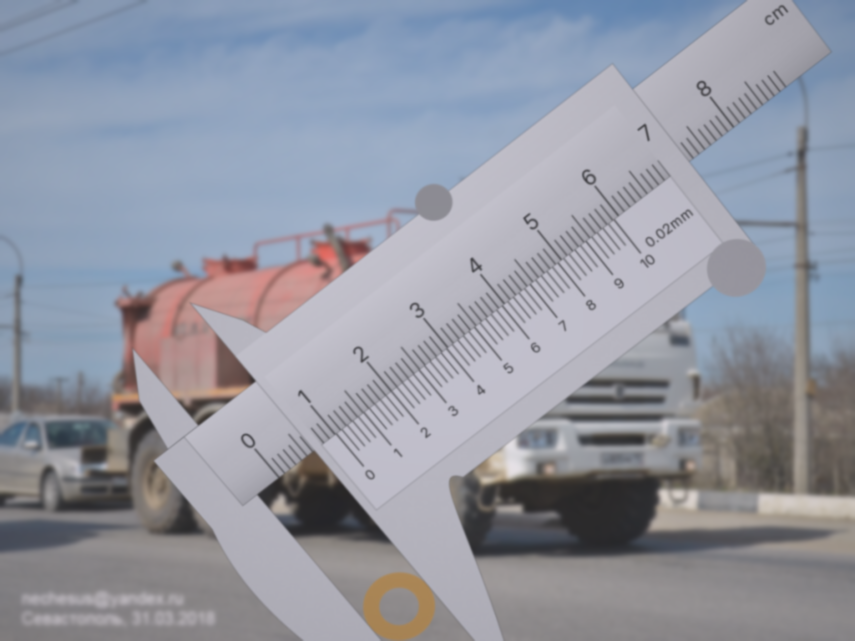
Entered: 10.2 mm
